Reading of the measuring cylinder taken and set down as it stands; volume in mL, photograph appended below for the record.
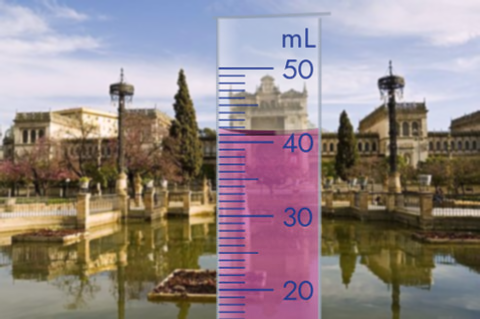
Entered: 41 mL
